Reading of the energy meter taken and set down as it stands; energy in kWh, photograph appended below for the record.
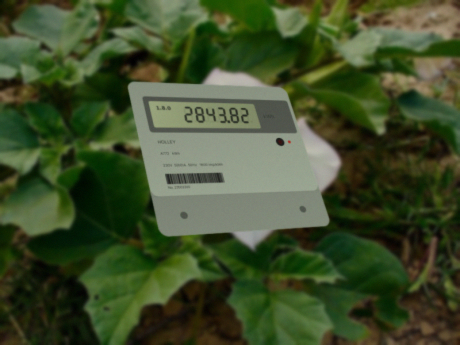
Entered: 2843.82 kWh
